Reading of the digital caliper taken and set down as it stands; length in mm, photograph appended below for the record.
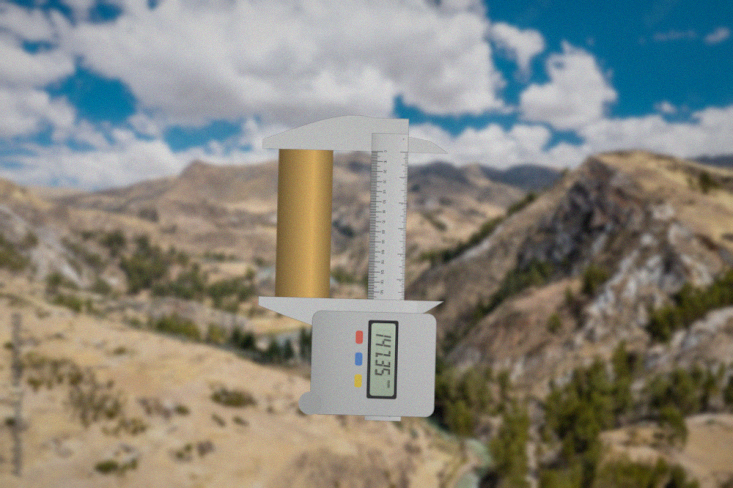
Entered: 147.35 mm
